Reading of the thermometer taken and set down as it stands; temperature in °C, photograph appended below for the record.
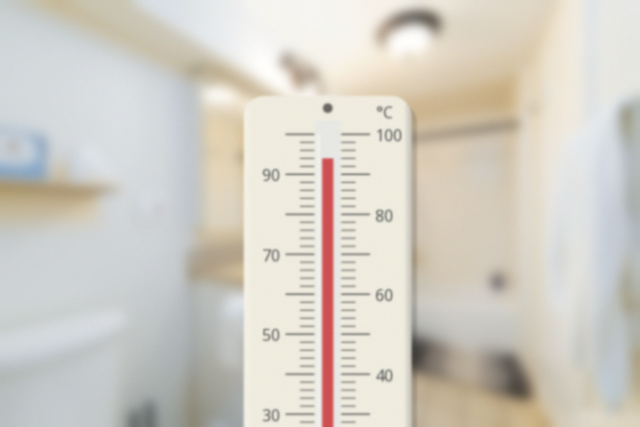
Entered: 94 °C
